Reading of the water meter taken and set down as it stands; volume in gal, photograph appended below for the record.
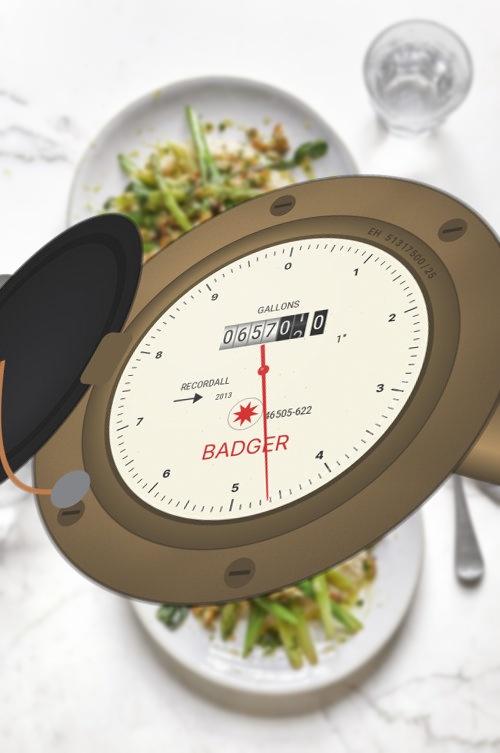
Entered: 657014.6 gal
